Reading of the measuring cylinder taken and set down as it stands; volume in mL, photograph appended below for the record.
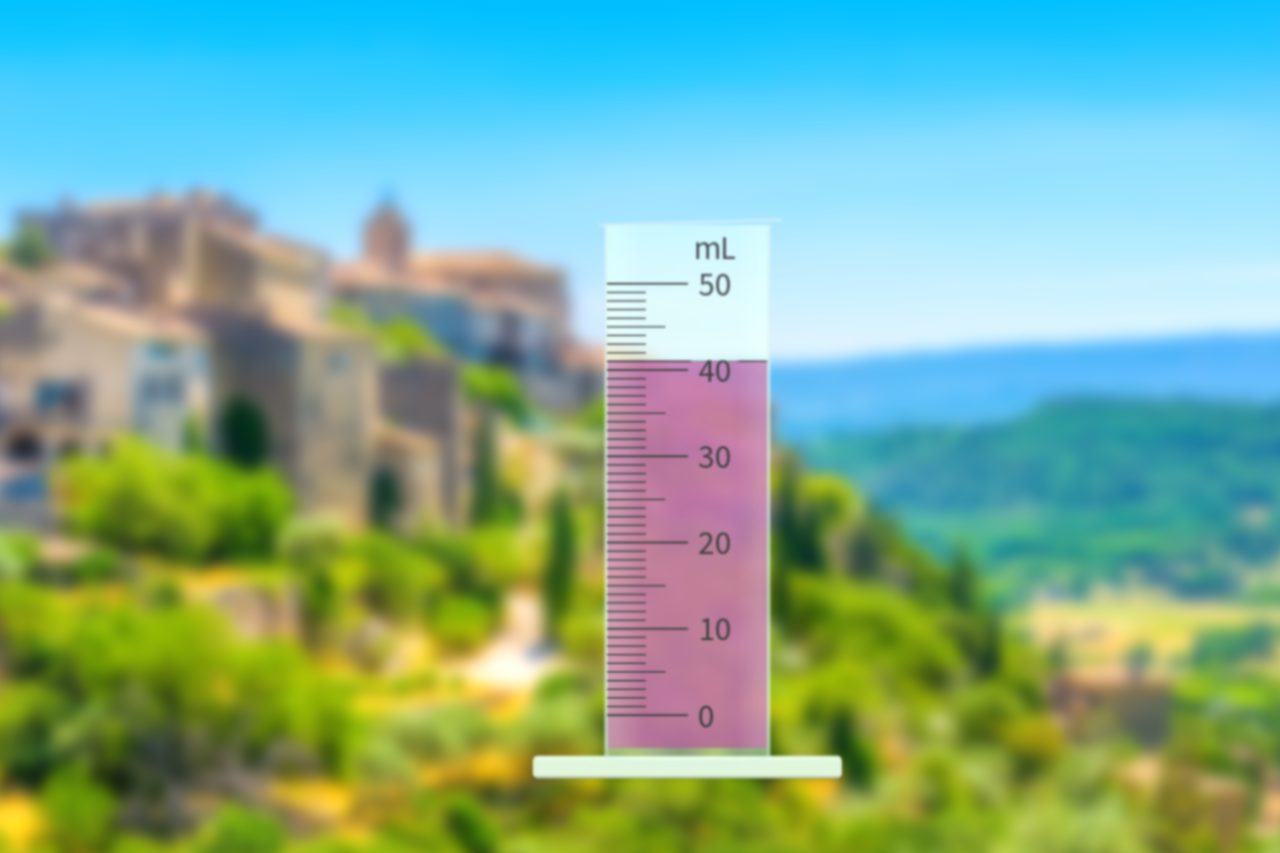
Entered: 41 mL
